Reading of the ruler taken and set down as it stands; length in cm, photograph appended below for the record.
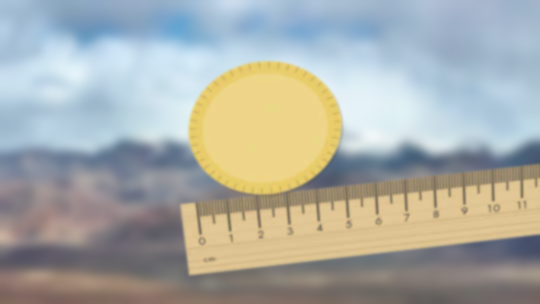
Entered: 5 cm
